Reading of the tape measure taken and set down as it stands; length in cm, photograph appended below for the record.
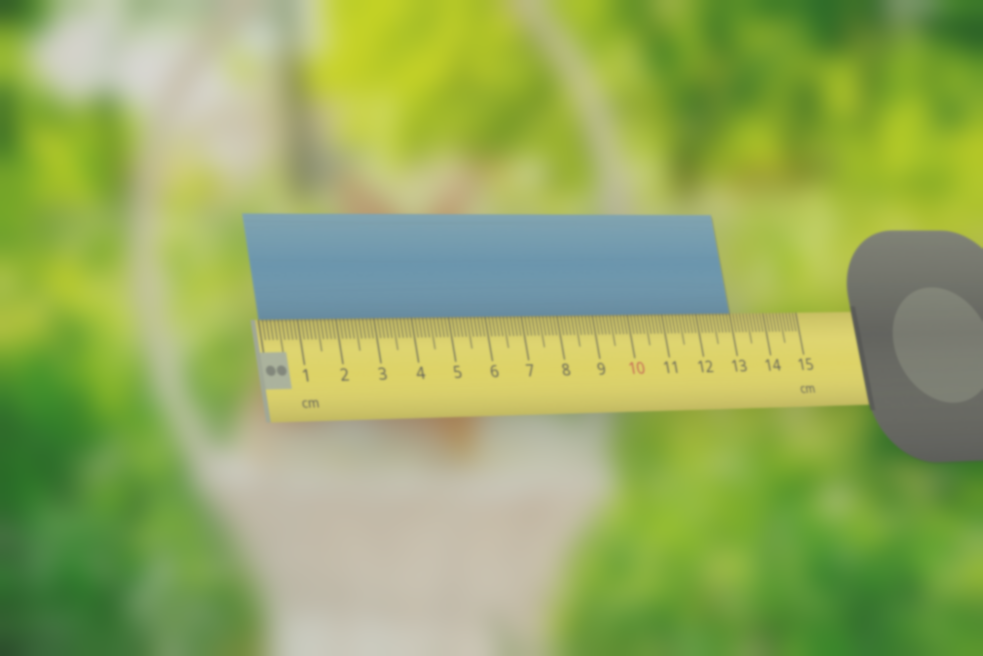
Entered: 13 cm
